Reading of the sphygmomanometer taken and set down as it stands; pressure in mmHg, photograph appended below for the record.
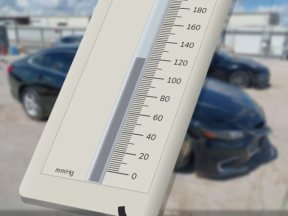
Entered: 120 mmHg
